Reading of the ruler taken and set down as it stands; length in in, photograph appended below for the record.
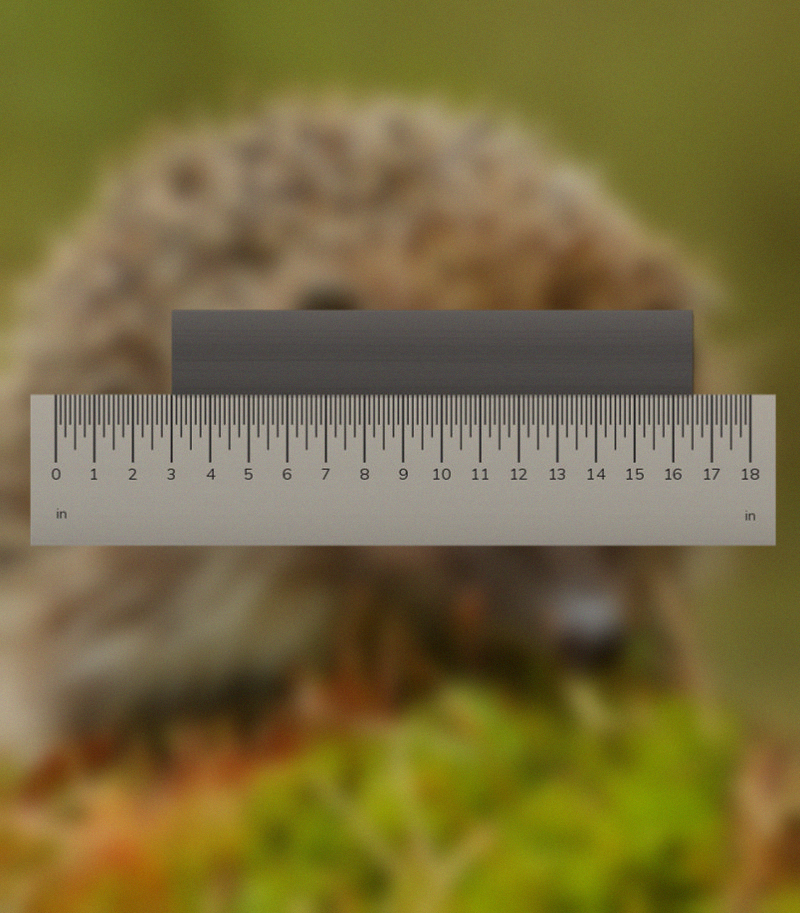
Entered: 13.5 in
